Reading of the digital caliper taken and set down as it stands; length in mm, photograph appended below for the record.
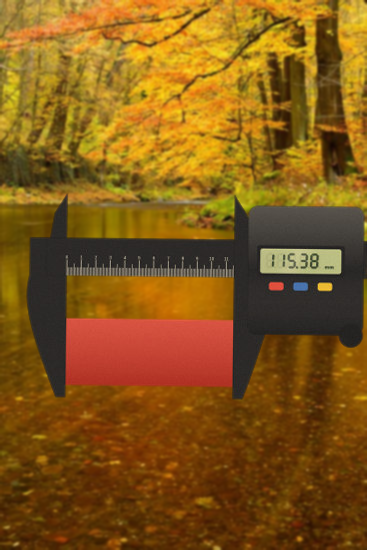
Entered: 115.38 mm
